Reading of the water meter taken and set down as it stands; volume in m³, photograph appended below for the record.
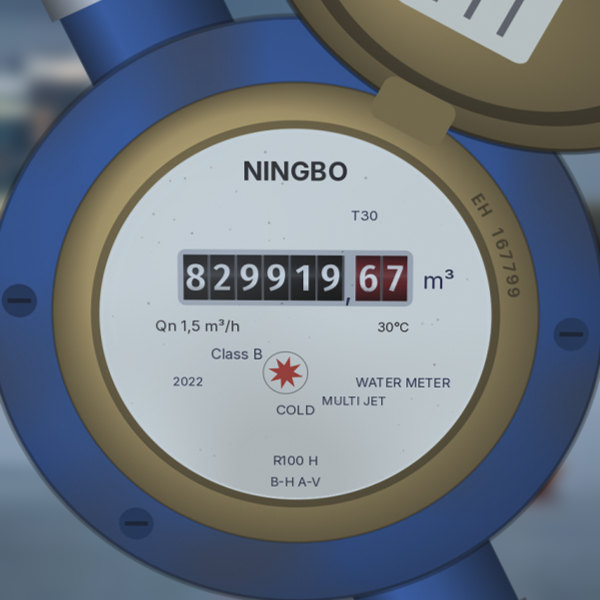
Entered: 829919.67 m³
